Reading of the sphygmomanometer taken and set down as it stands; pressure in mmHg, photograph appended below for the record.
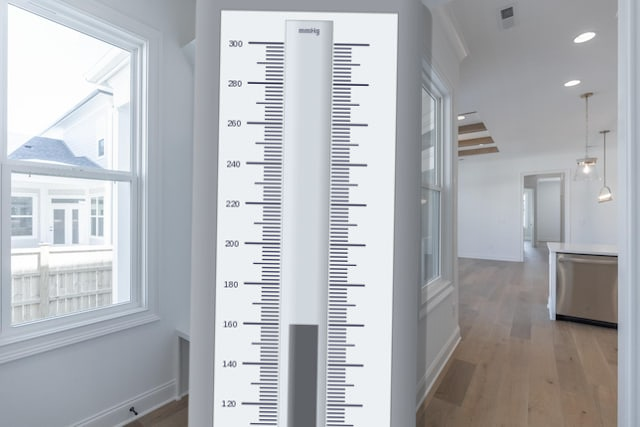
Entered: 160 mmHg
